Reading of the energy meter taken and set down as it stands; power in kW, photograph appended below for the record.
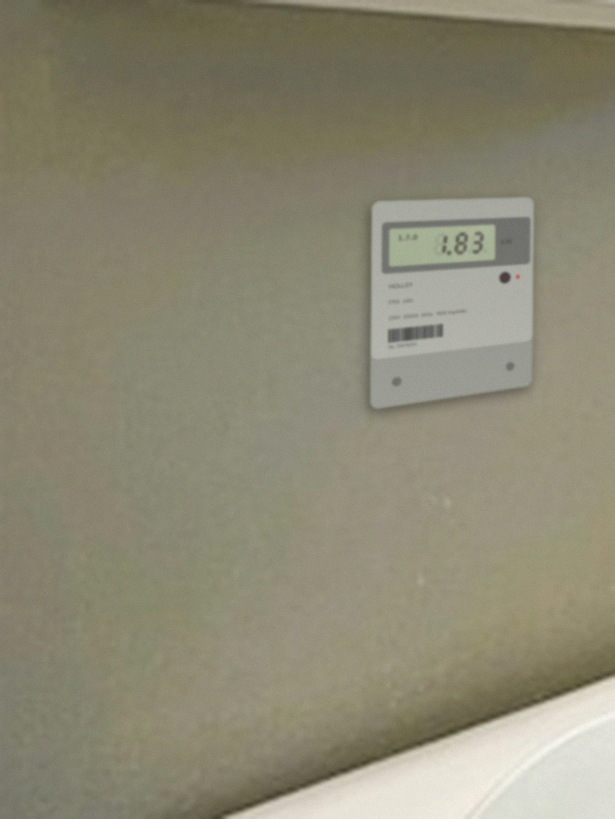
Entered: 1.83 kW
